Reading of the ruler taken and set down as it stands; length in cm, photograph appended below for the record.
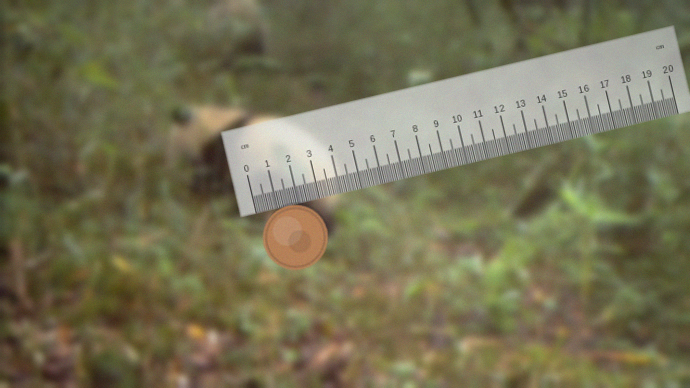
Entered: 3 cm
